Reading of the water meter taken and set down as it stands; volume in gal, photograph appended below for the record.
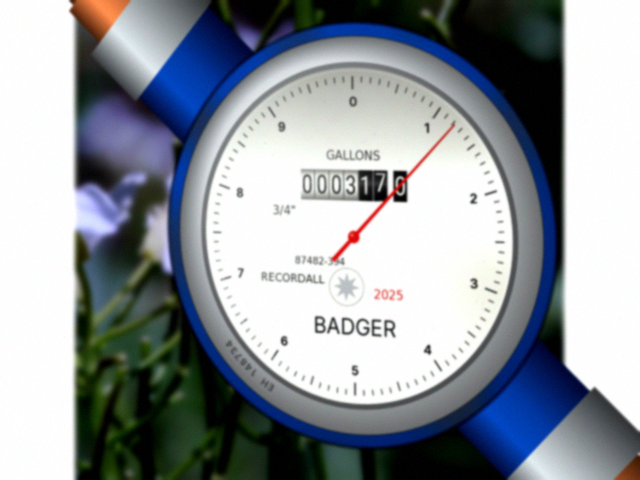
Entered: 3171.2 gal
